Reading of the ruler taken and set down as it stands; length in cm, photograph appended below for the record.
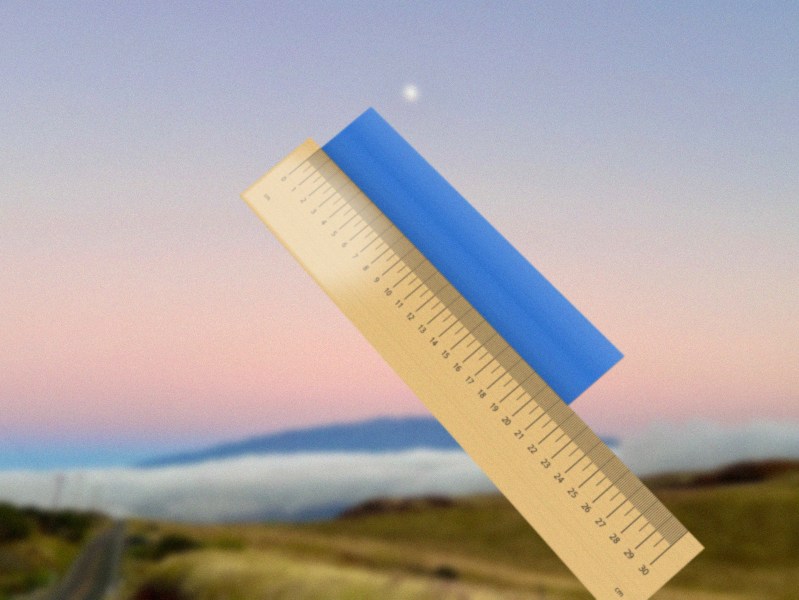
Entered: 21.5 cm
